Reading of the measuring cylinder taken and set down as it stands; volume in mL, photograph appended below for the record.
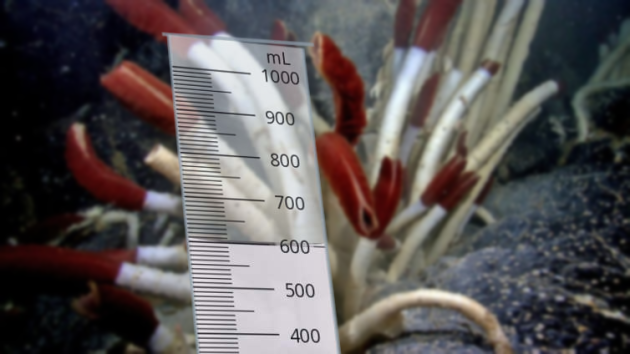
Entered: 600 mL
